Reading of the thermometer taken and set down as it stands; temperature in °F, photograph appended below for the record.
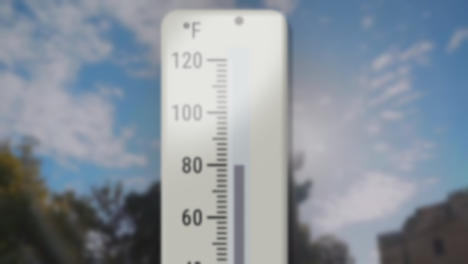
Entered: 80 °F
